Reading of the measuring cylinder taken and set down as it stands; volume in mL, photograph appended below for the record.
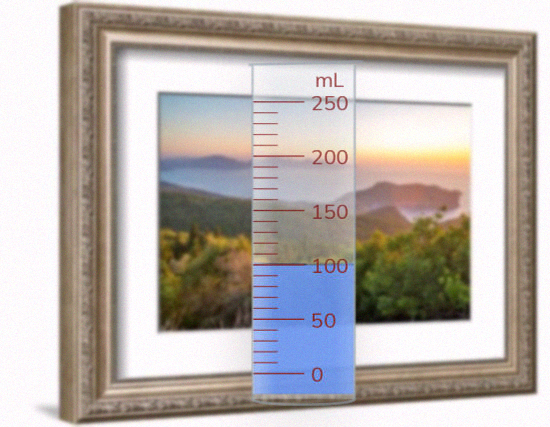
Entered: 100 mL
